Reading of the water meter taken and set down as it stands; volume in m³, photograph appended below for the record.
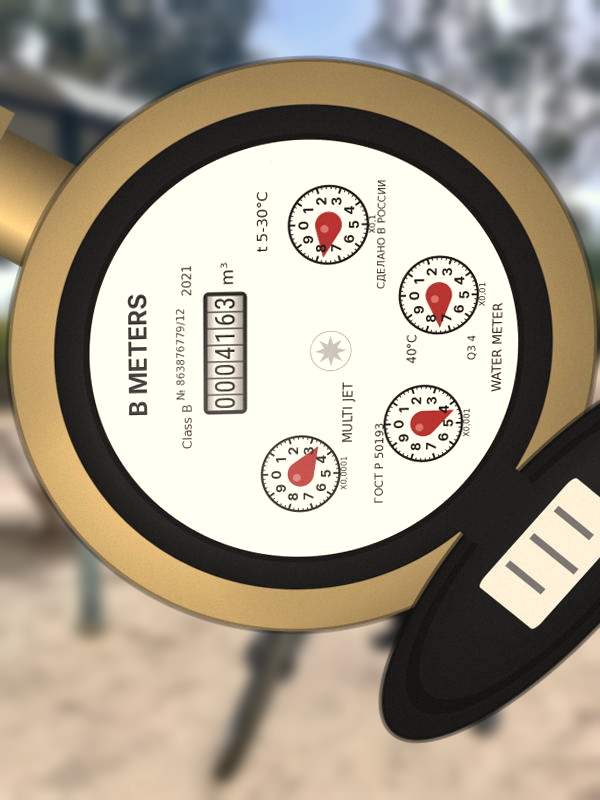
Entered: 4163.7743 m³
